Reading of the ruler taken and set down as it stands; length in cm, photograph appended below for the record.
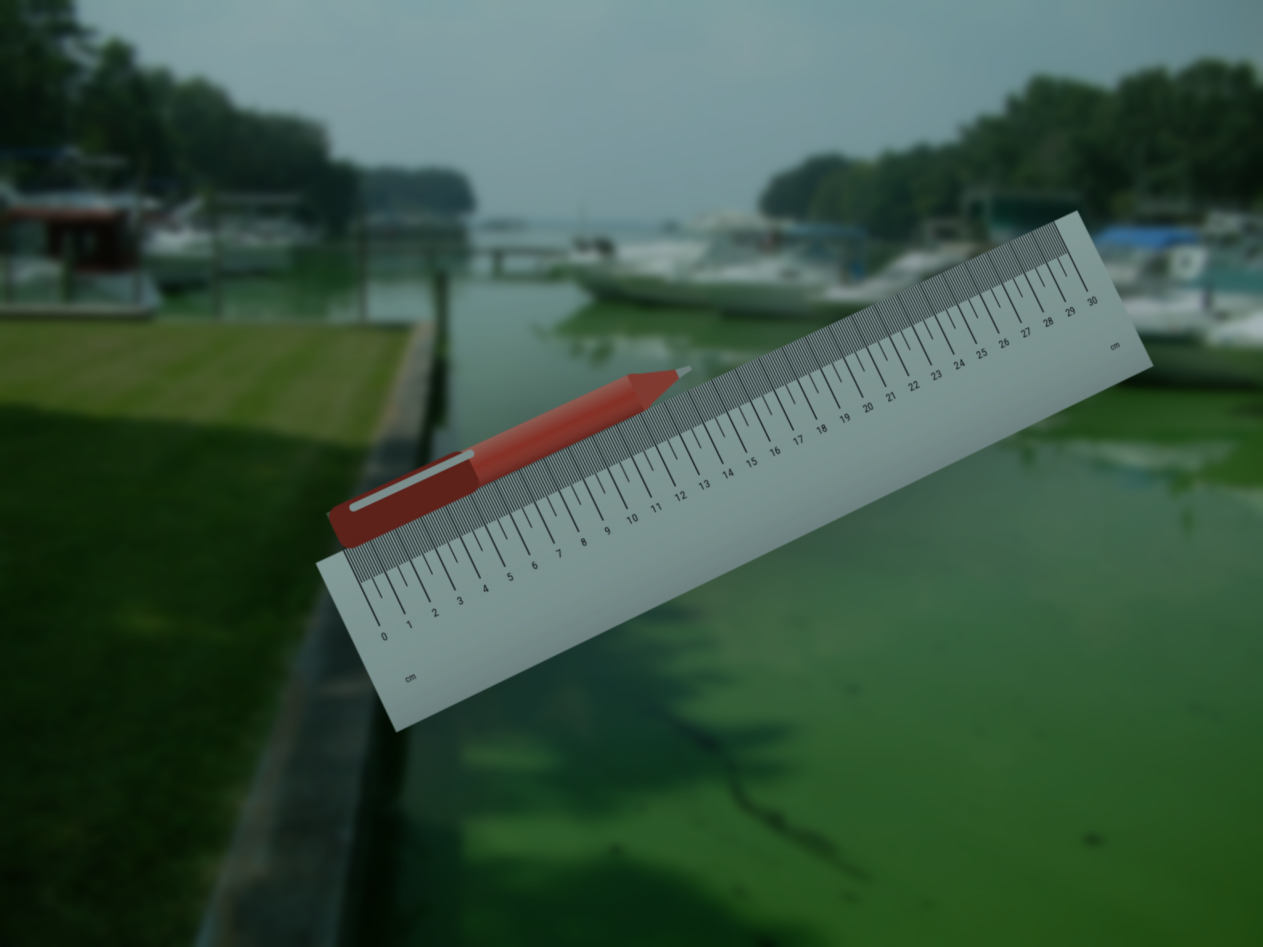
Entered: 14.5 cm
